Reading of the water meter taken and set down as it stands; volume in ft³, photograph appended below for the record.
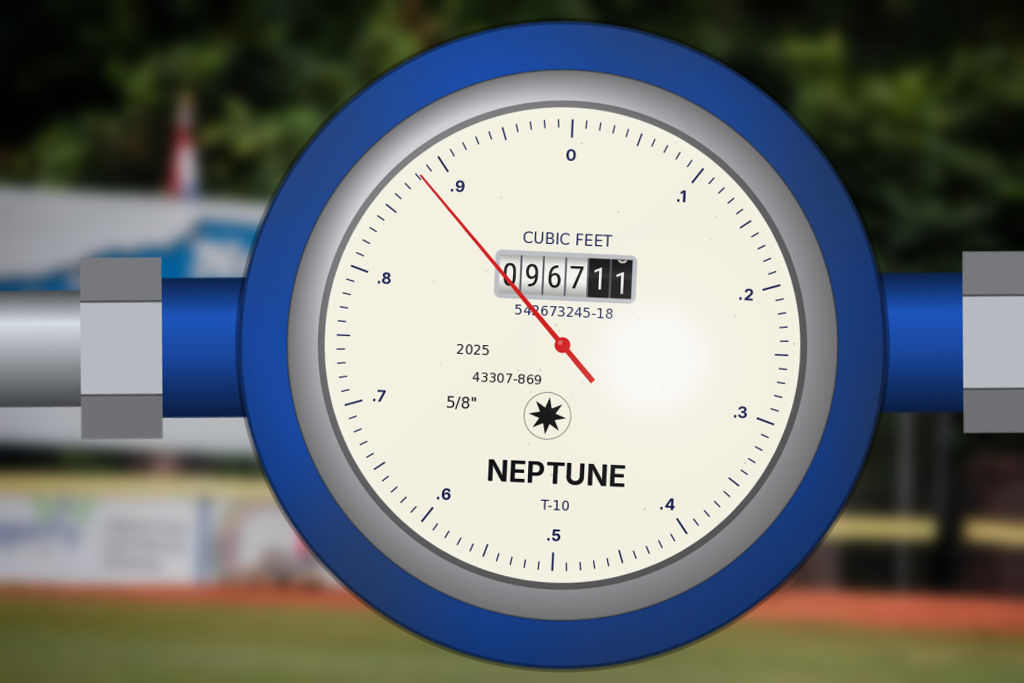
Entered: 96710.88 ft³
